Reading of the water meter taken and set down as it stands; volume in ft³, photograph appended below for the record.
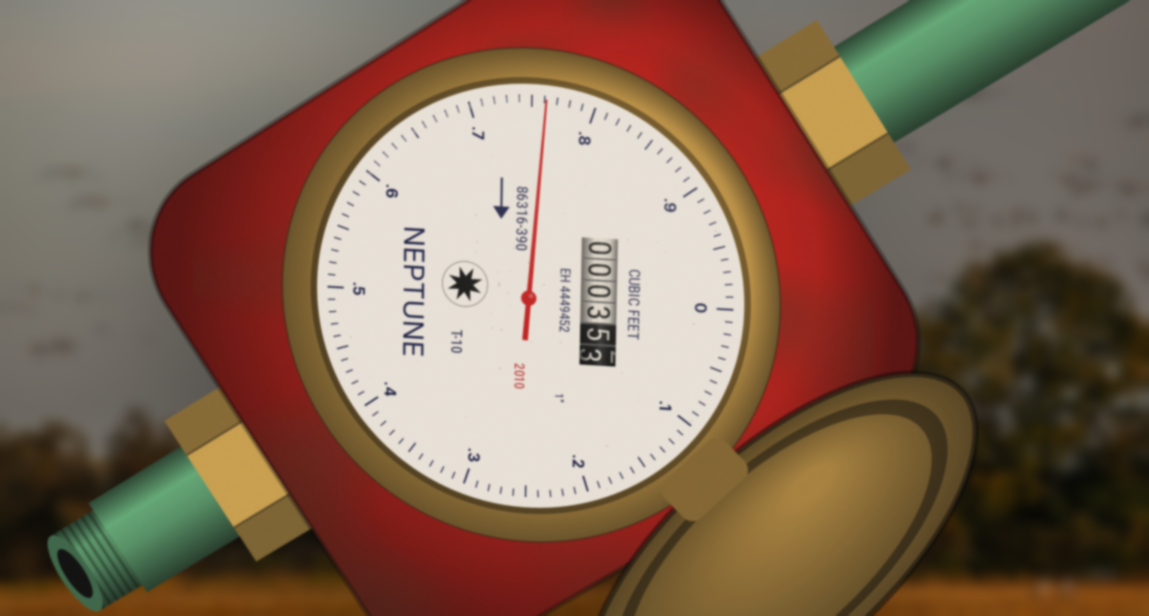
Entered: 352.76 ft³
